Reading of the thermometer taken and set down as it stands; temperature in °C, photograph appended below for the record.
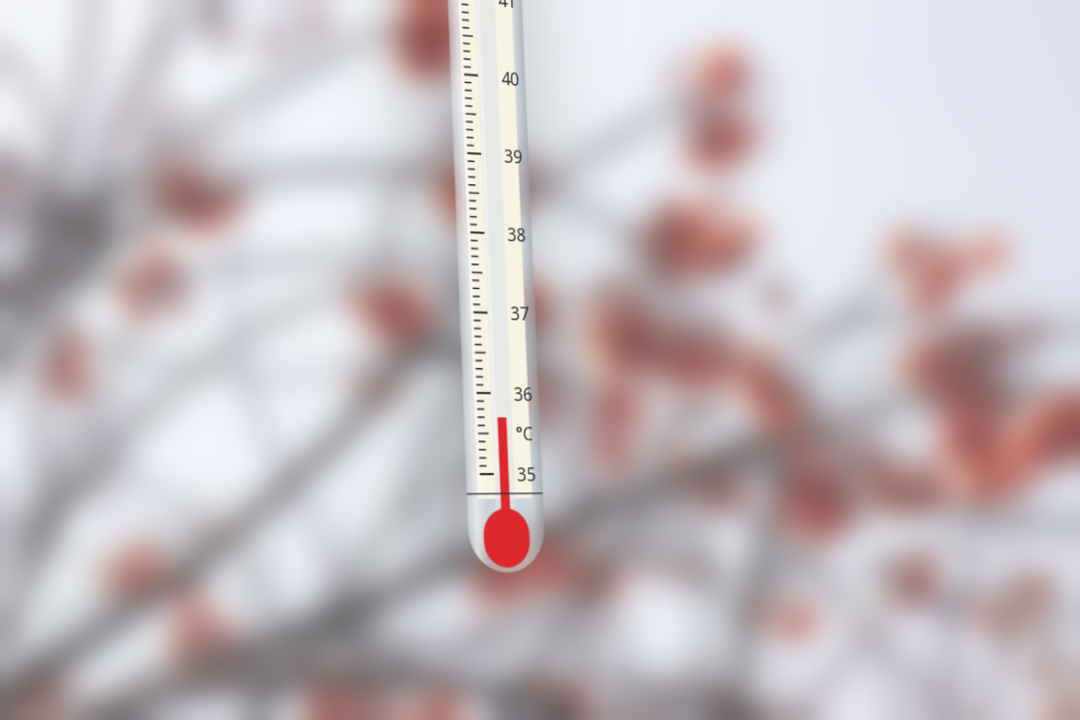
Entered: 35.7 °C
